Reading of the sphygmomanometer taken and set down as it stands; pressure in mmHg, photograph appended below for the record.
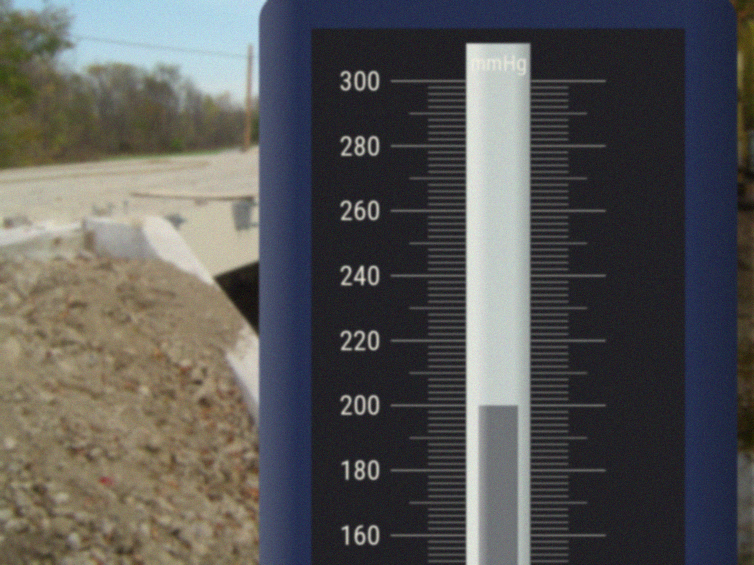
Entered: 200 mmHg
